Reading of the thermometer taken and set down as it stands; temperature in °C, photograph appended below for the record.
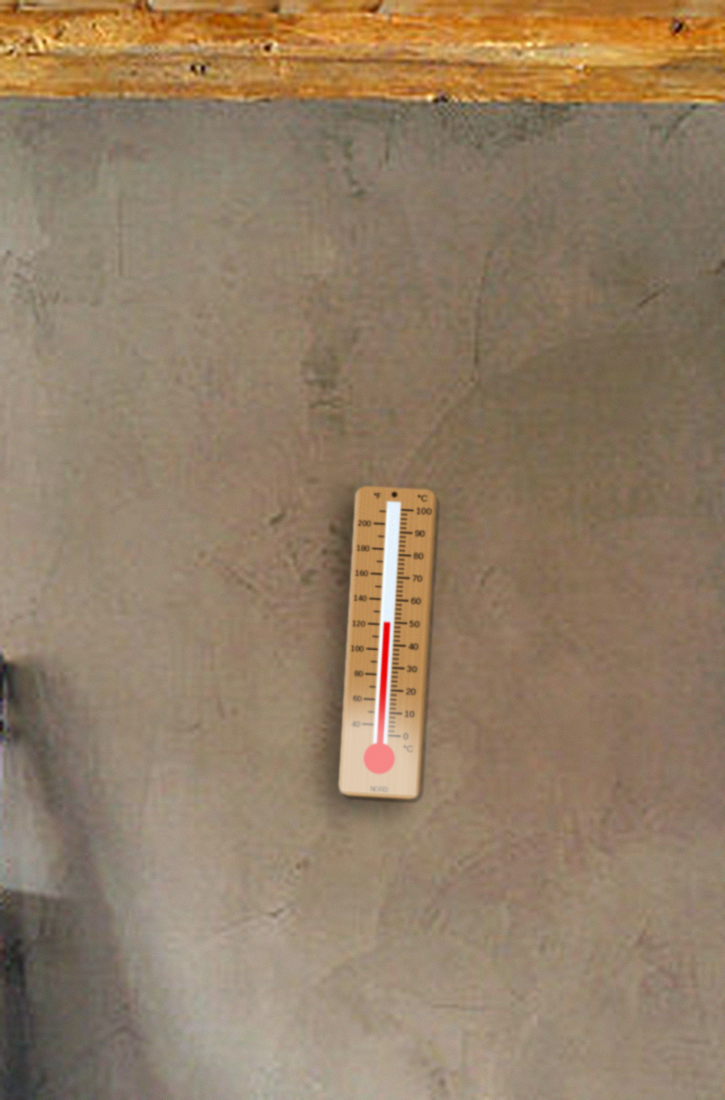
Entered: 50 °C
